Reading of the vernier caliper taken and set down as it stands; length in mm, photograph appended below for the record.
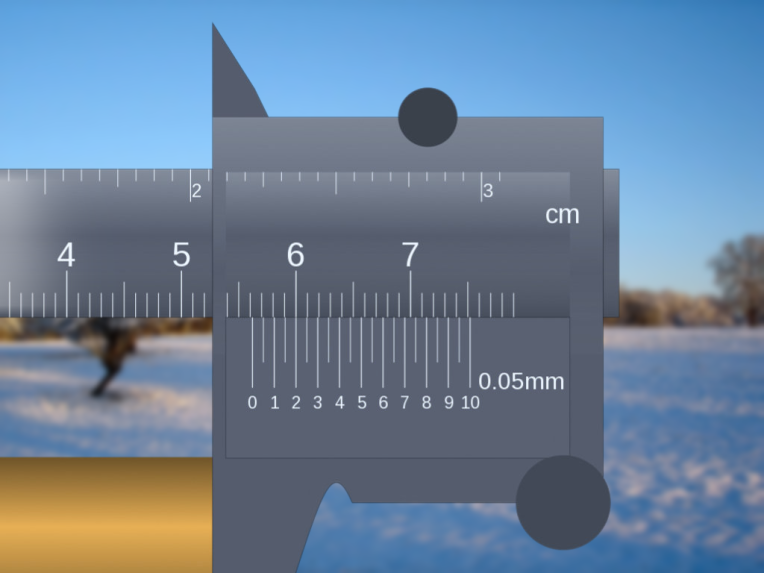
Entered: 56.2 mm
